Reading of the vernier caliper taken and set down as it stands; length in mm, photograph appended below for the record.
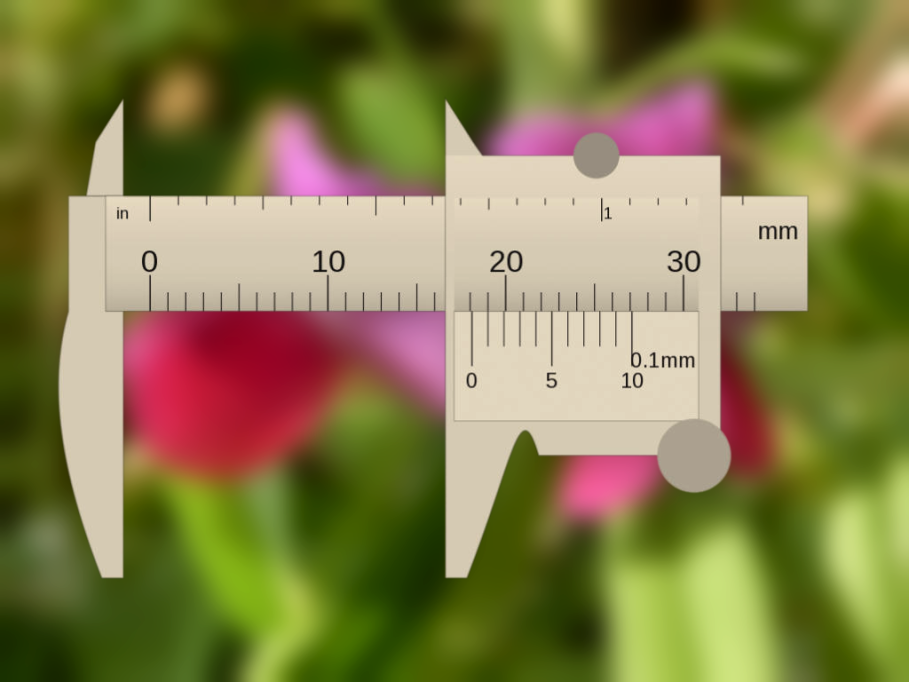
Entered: 18.1 mm
